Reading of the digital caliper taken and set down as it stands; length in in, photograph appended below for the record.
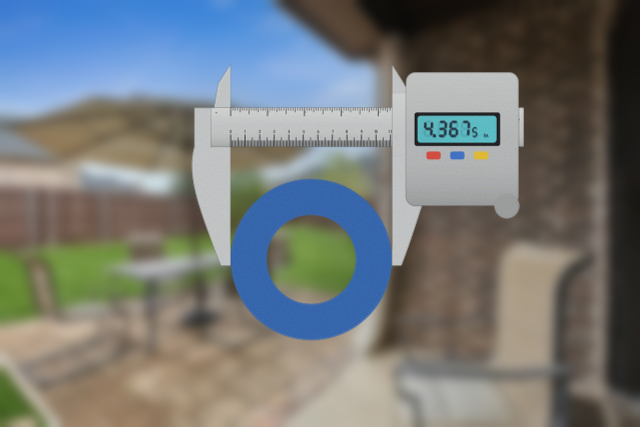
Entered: 4.3675 in
